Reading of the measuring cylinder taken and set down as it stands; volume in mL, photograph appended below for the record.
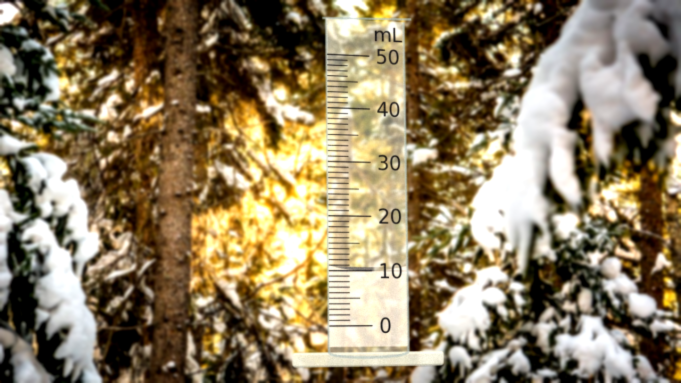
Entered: 10 mL
